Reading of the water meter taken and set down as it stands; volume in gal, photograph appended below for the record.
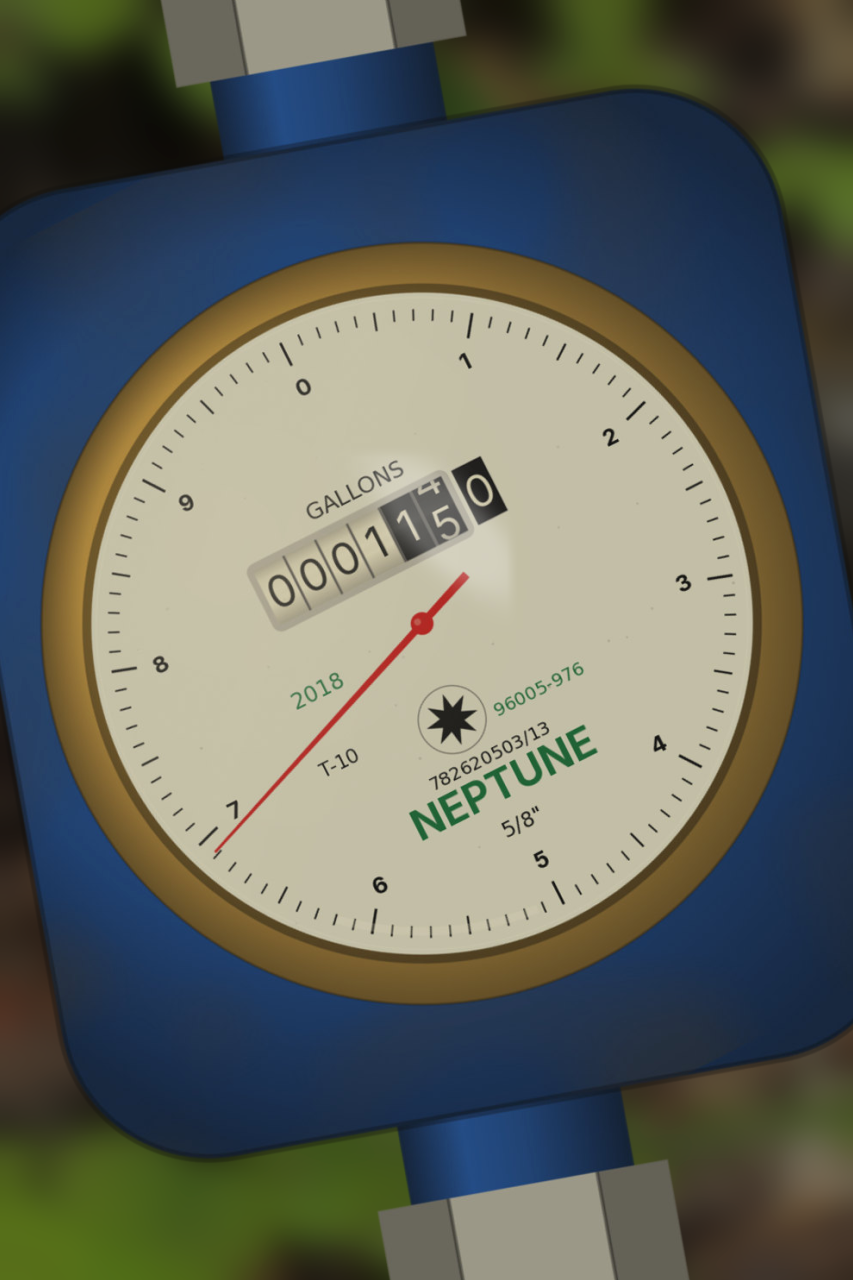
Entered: 1146.9 gal
